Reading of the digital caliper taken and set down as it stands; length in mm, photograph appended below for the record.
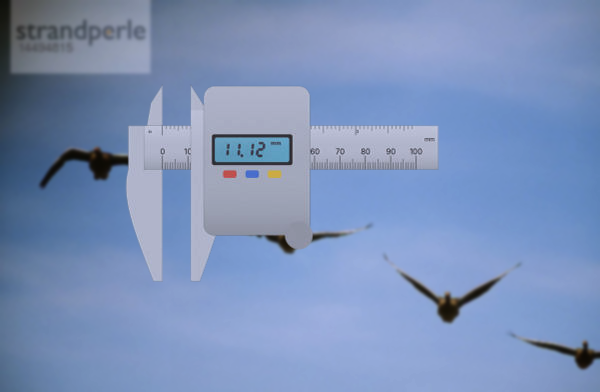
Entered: 11.12 mm
